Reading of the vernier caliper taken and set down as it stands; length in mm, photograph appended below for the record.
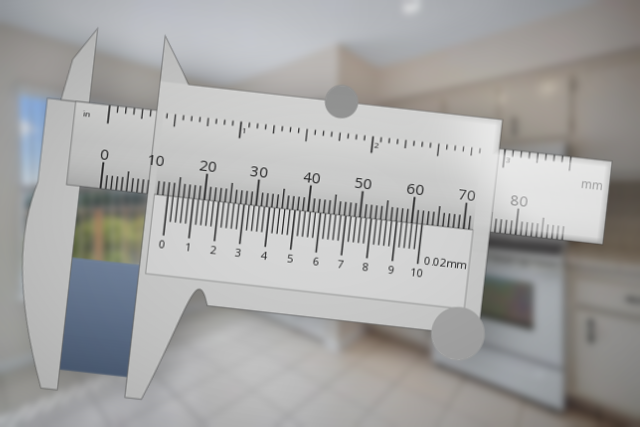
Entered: 13.0 mm
